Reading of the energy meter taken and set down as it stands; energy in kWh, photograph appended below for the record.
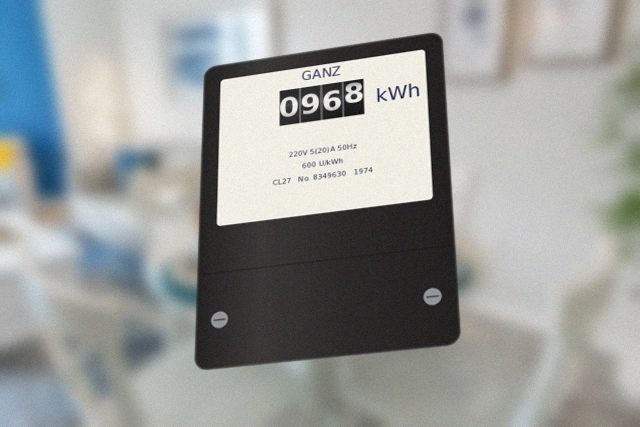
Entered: 968 kWh
